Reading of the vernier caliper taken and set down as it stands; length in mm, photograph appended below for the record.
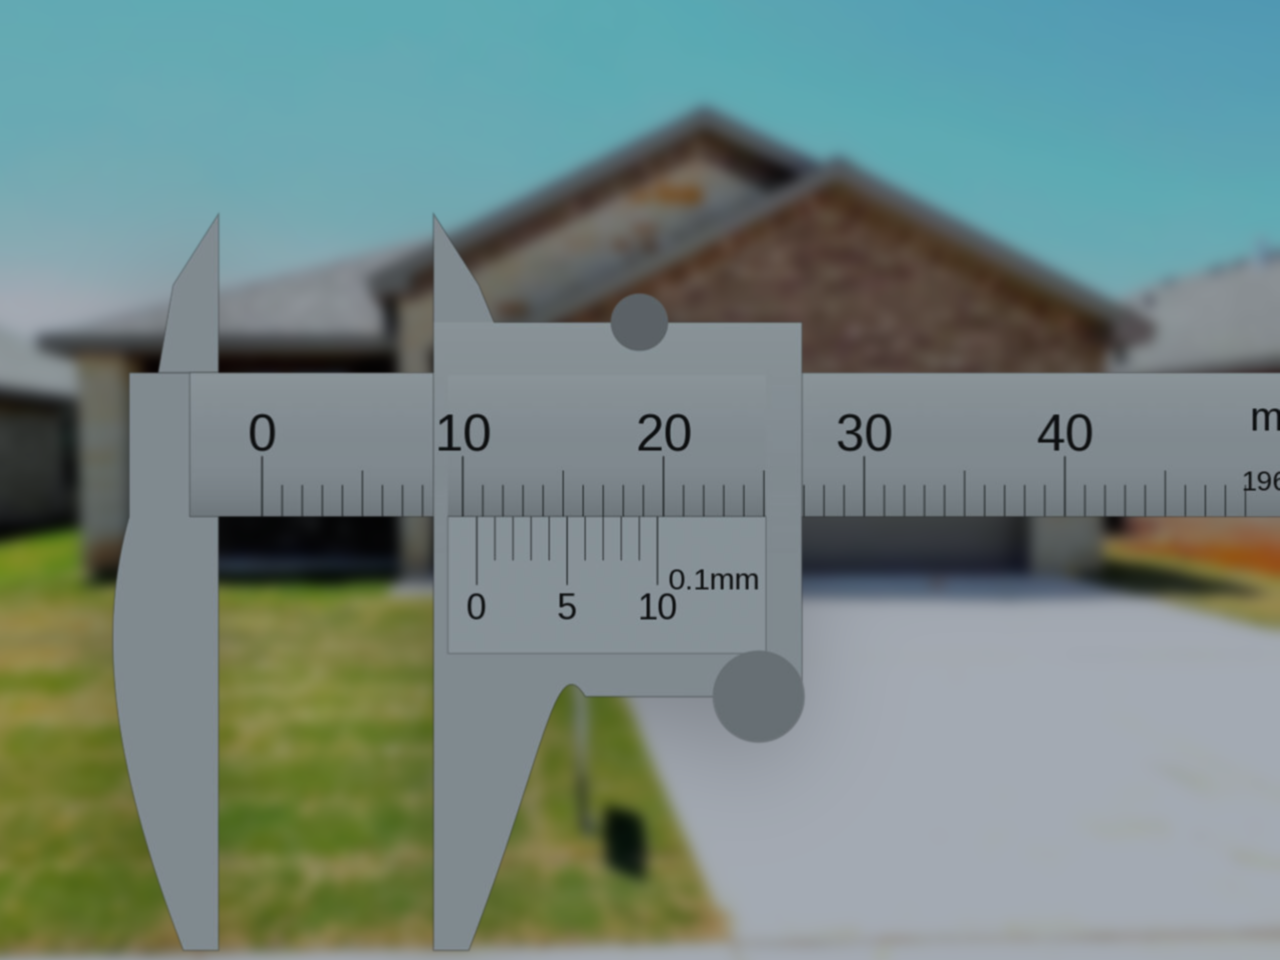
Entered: 10.7 mm
